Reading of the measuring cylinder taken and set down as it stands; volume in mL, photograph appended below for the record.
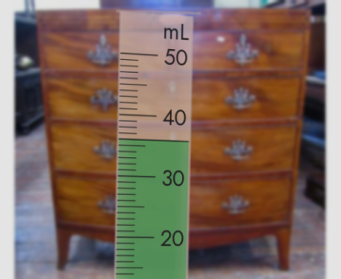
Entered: 36 mL
